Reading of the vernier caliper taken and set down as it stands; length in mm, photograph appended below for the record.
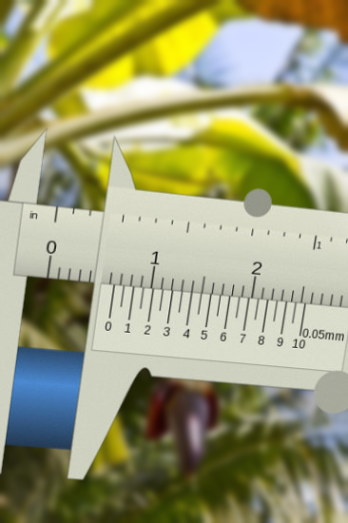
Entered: 6.4 mm
